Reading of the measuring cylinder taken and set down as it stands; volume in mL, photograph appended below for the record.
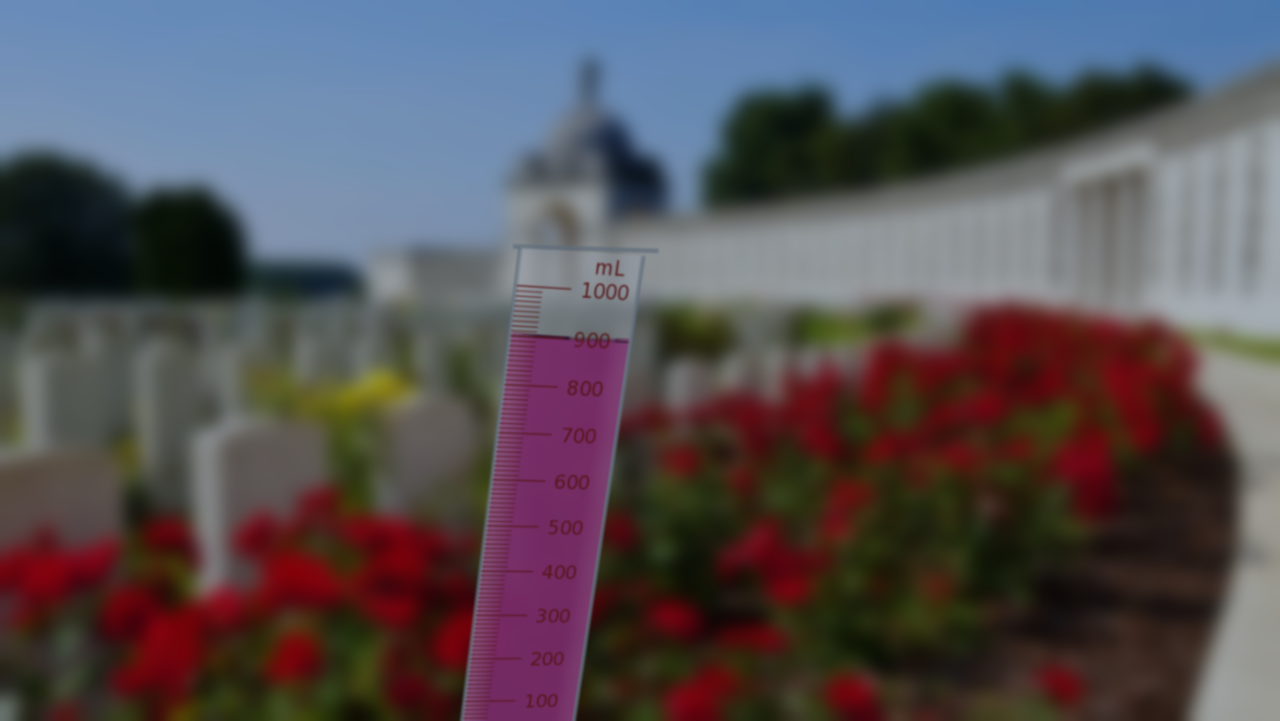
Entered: 900 mL
